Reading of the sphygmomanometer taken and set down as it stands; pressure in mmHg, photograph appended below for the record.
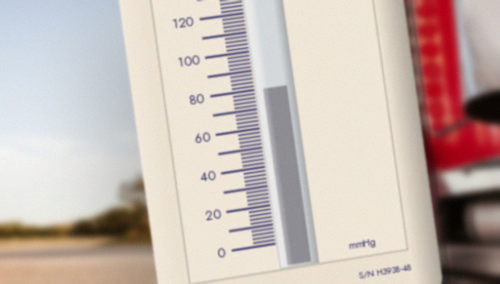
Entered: 80 mmHg
